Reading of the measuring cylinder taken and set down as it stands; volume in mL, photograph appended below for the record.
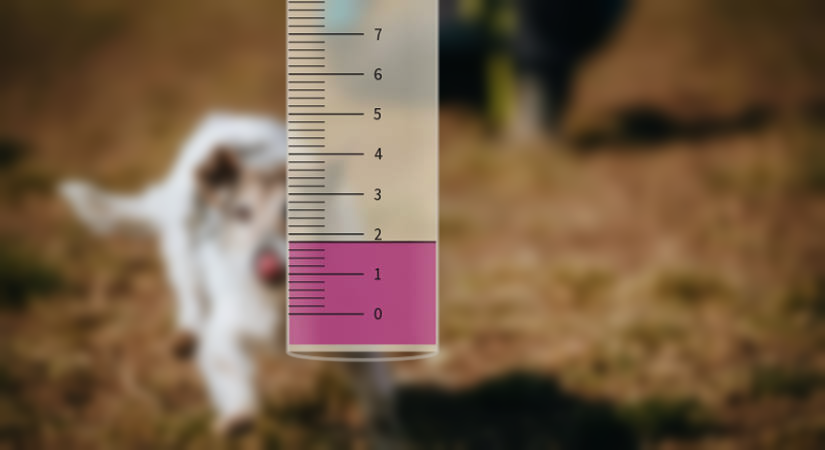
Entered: 1.8 mL
